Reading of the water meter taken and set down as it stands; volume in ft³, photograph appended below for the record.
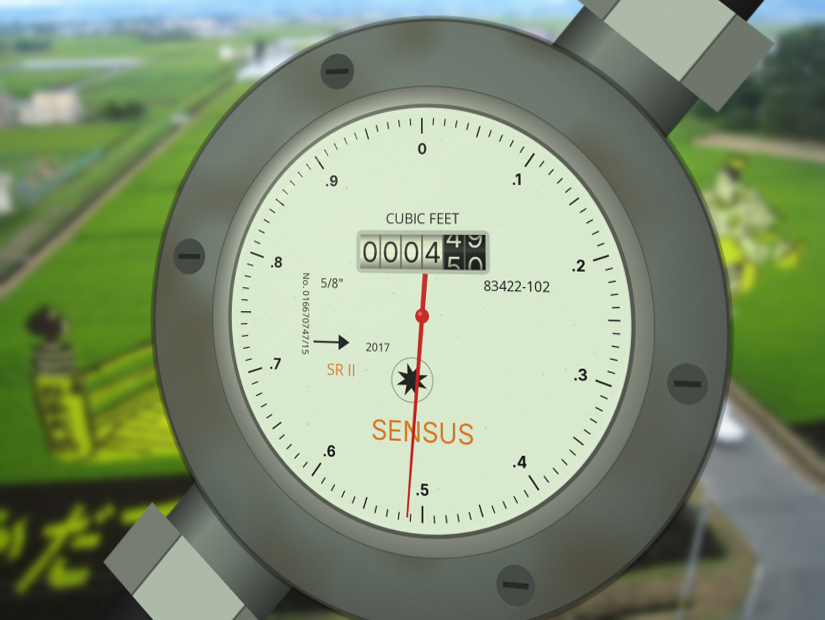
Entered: 449.51 ft³
